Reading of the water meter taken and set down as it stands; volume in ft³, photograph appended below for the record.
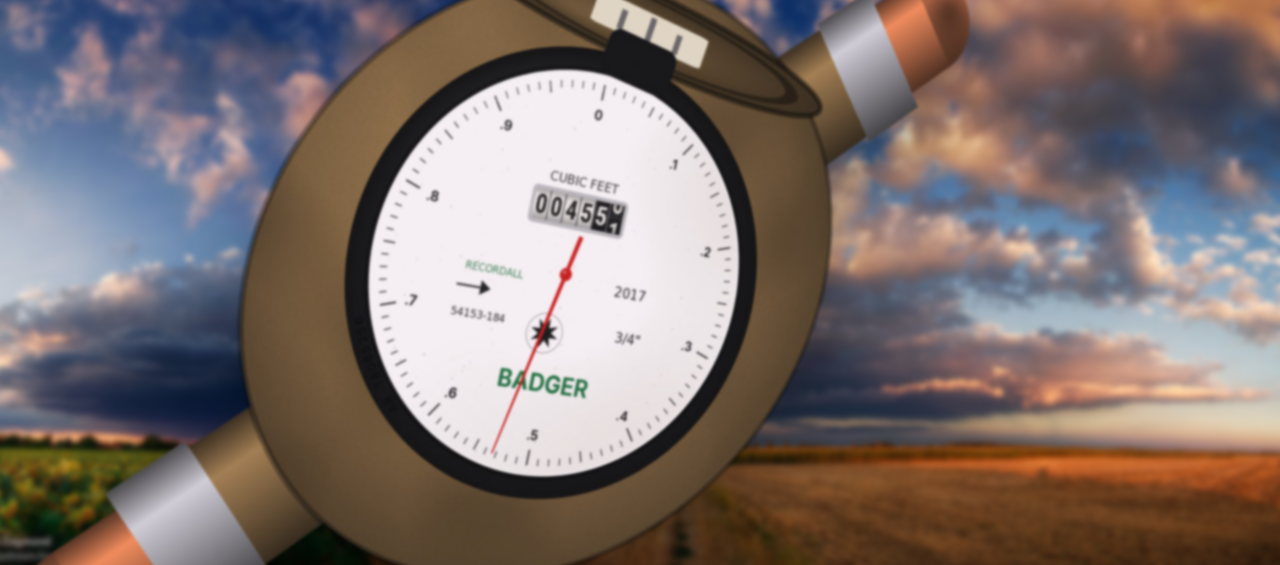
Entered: 4550.53 ft³
